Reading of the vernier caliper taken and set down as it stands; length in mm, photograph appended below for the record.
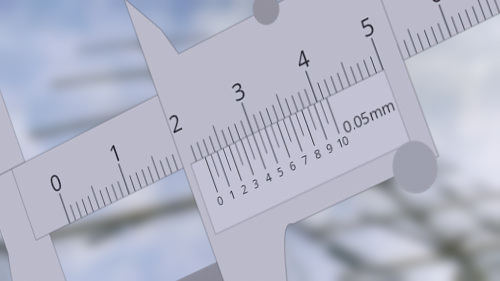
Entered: 22.4 mm
